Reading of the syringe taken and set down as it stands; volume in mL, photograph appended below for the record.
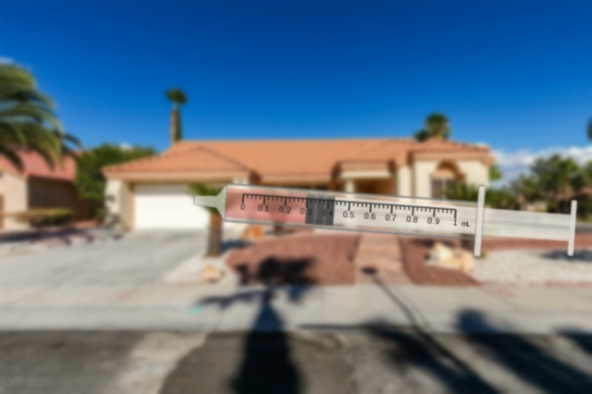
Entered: 0.3 mL
